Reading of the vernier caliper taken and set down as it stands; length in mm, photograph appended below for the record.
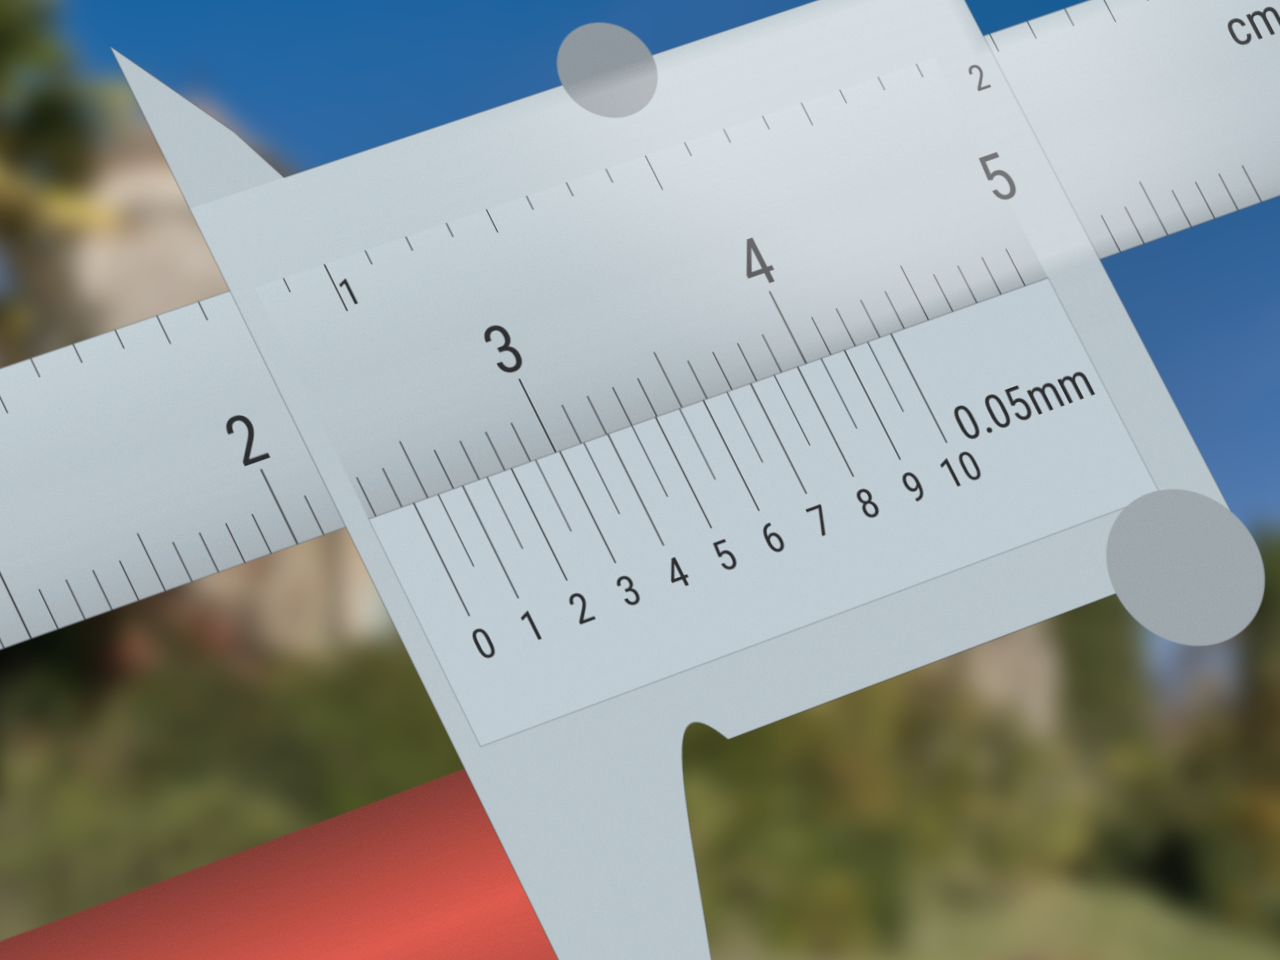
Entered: 24.45 mm
